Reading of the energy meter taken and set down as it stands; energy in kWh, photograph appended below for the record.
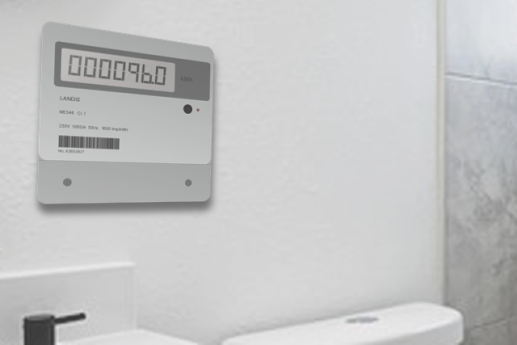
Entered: 96.0 kWh
